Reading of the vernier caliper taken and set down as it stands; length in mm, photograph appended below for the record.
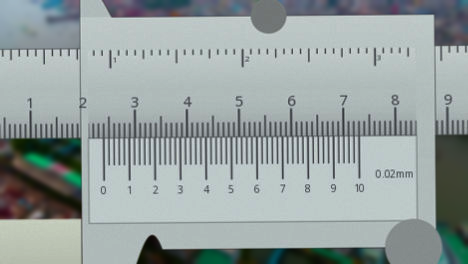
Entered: 24.0 mm
